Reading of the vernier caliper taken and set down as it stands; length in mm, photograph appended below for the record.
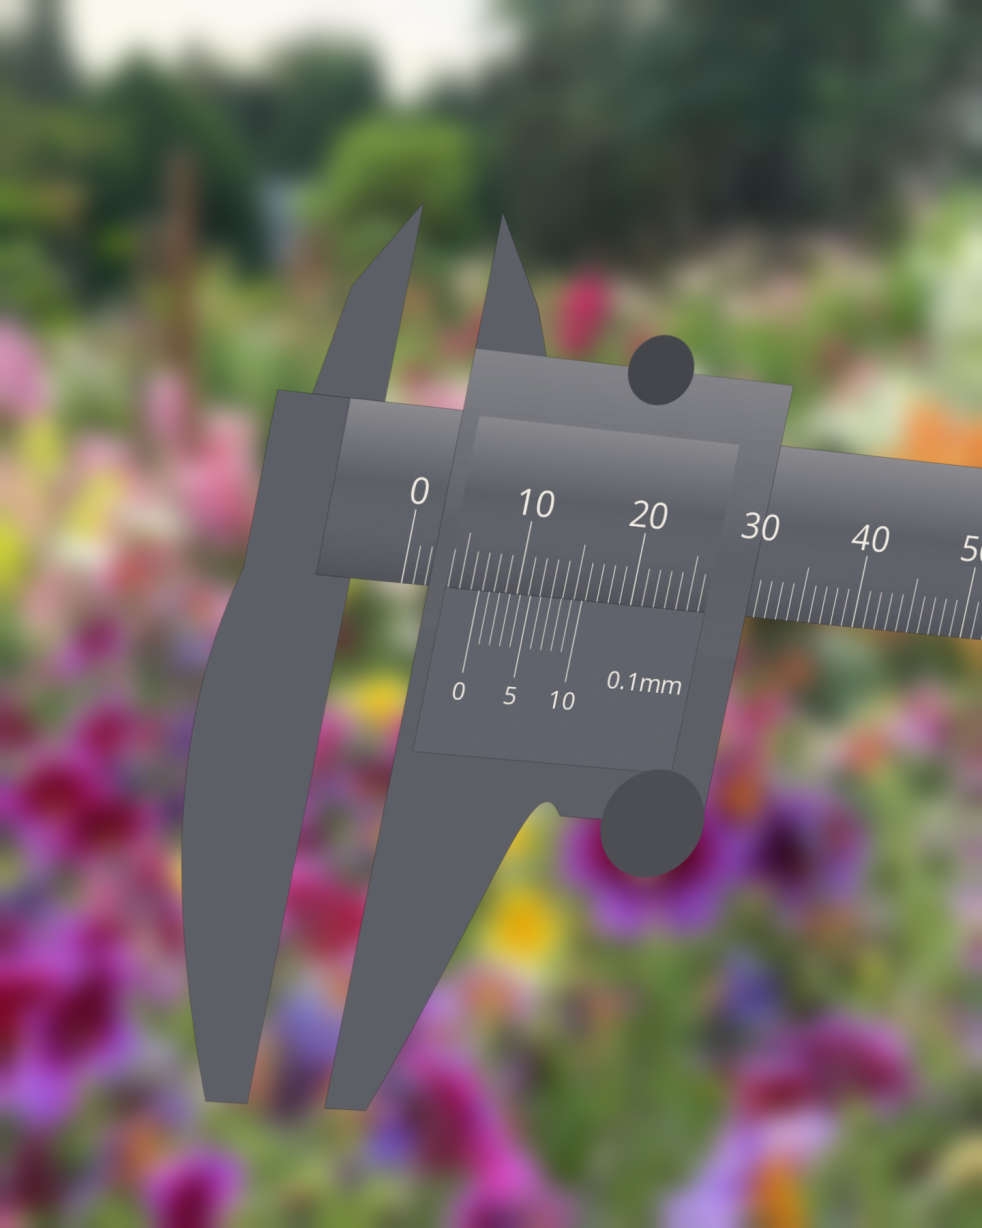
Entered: 6.7 mm
